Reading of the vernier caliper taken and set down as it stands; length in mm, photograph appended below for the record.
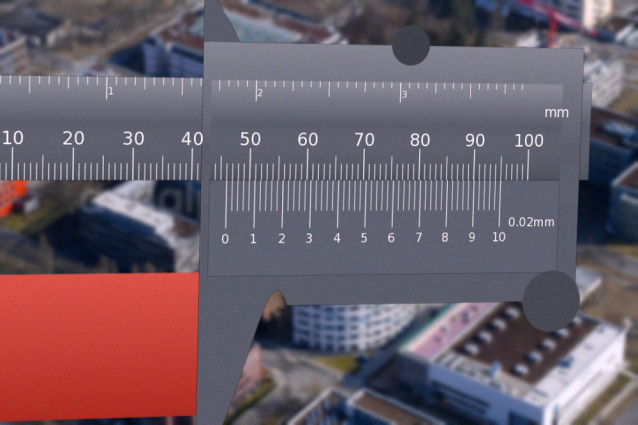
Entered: 46.0 mm
